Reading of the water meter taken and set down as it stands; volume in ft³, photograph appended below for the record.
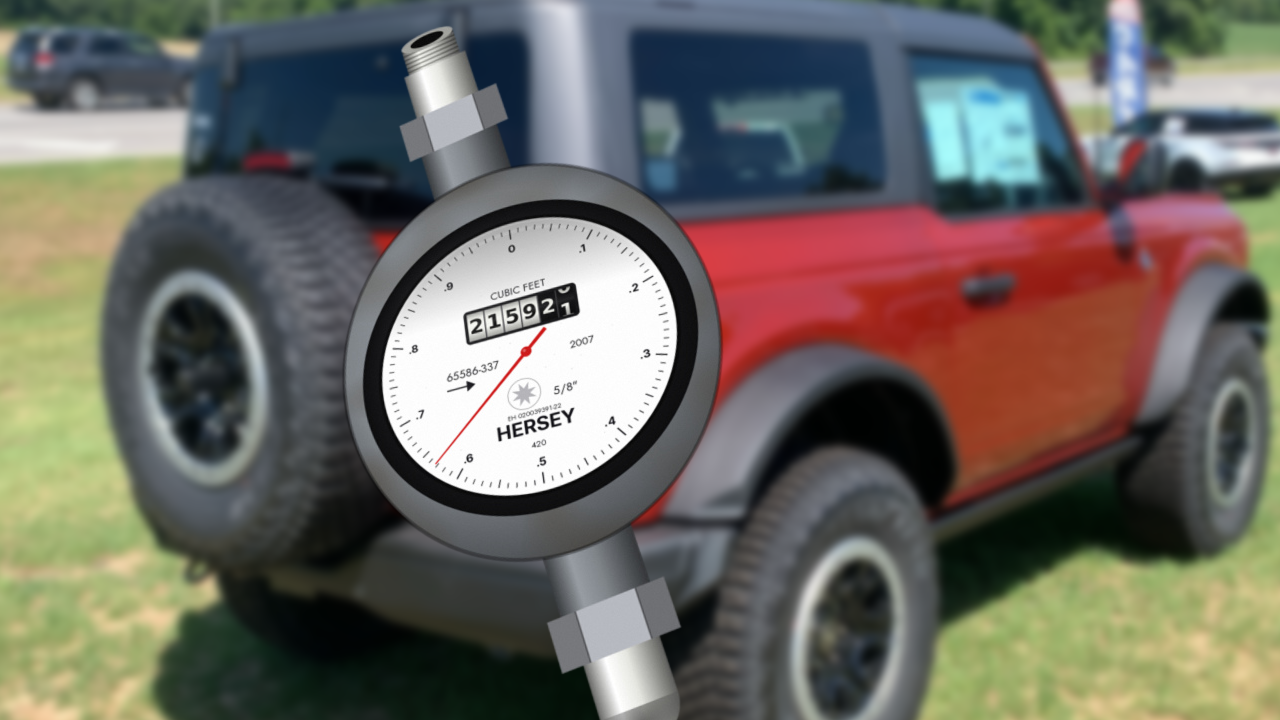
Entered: 215920.63 ft³
